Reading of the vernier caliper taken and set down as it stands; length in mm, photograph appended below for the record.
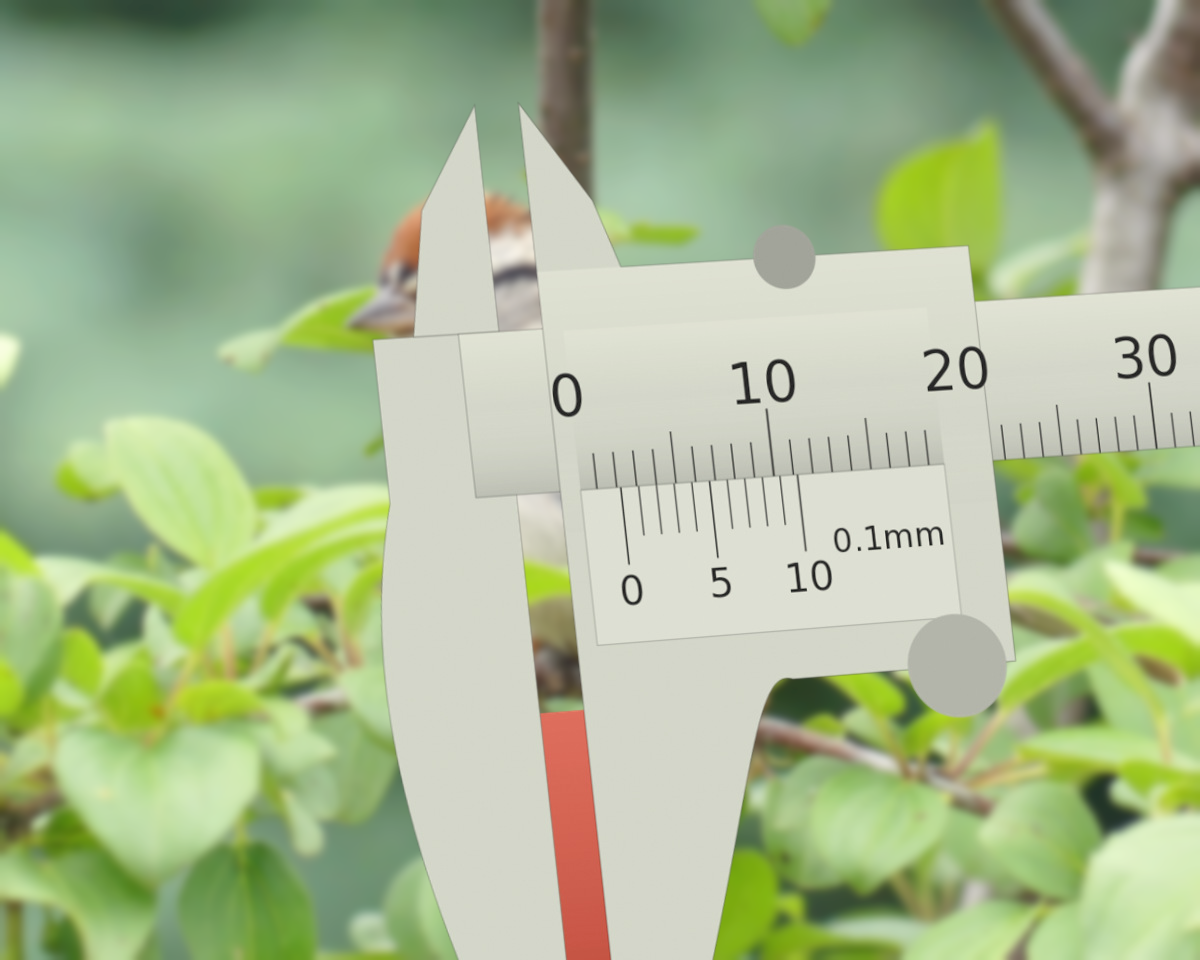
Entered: 2.2 mm
